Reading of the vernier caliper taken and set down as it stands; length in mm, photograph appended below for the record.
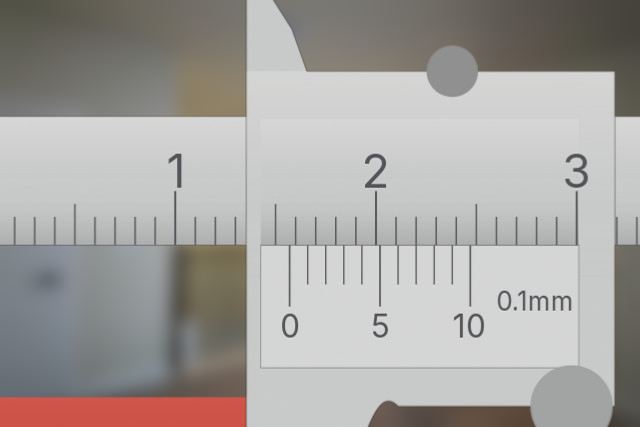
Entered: 15.7 mm
